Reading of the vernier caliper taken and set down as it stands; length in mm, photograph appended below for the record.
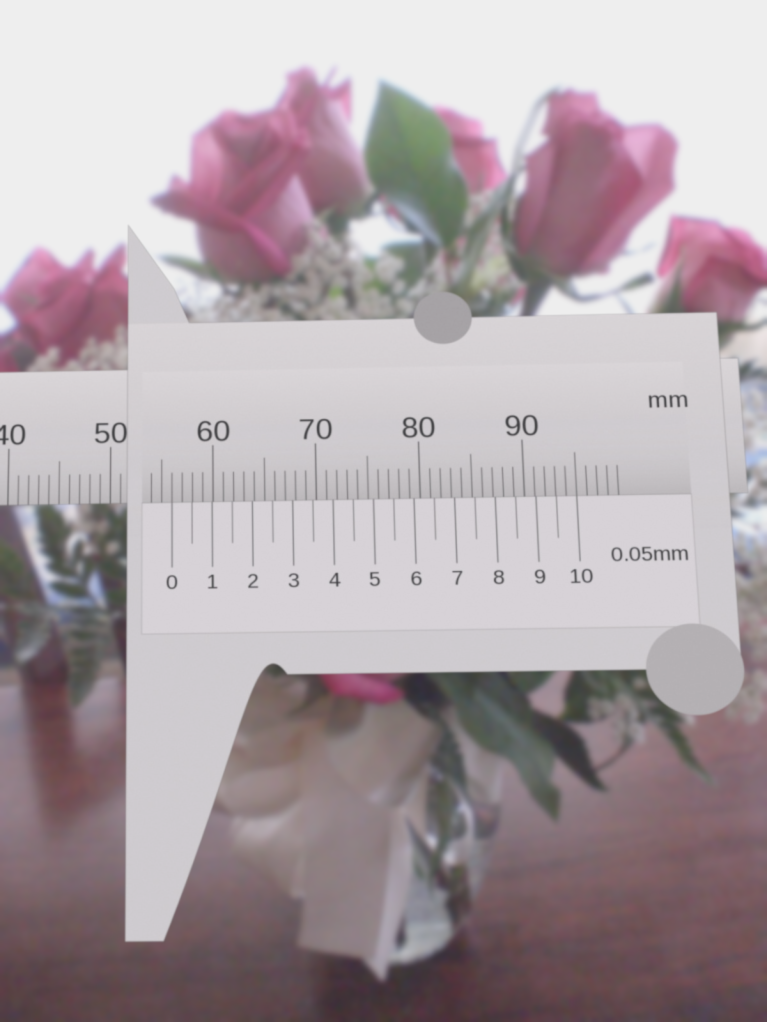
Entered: 56.0 mm
